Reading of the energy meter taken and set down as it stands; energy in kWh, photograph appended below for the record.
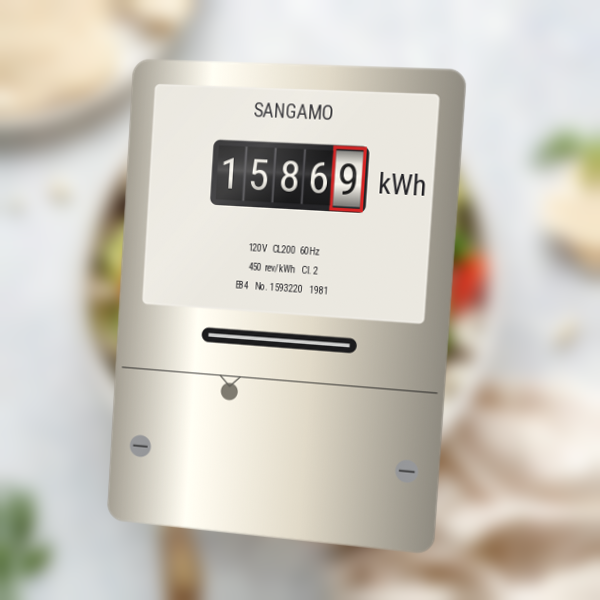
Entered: 1586.9 kWh
